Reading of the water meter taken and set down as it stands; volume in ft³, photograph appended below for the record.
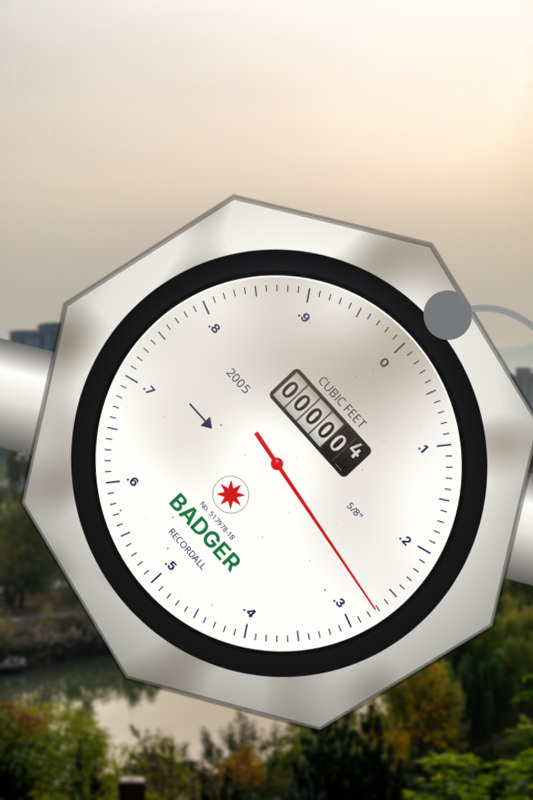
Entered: 4.27 ft³
